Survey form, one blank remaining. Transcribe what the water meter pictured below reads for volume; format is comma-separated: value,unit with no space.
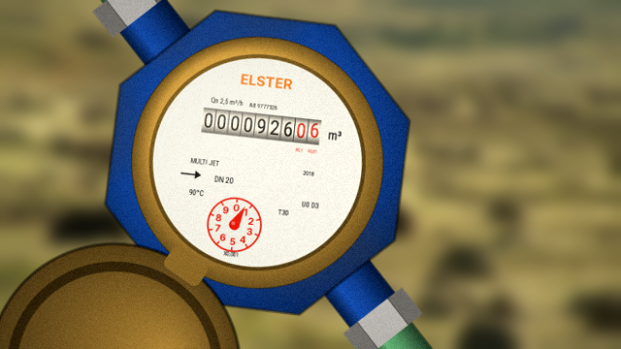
926.060,m³
